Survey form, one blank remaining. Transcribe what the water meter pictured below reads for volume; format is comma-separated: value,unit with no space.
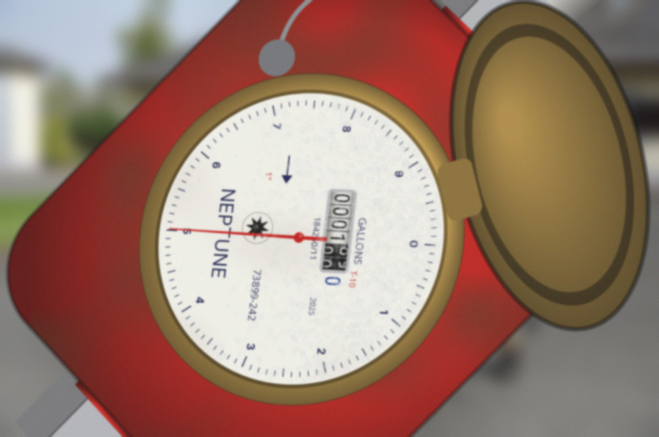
1895.0,gal
